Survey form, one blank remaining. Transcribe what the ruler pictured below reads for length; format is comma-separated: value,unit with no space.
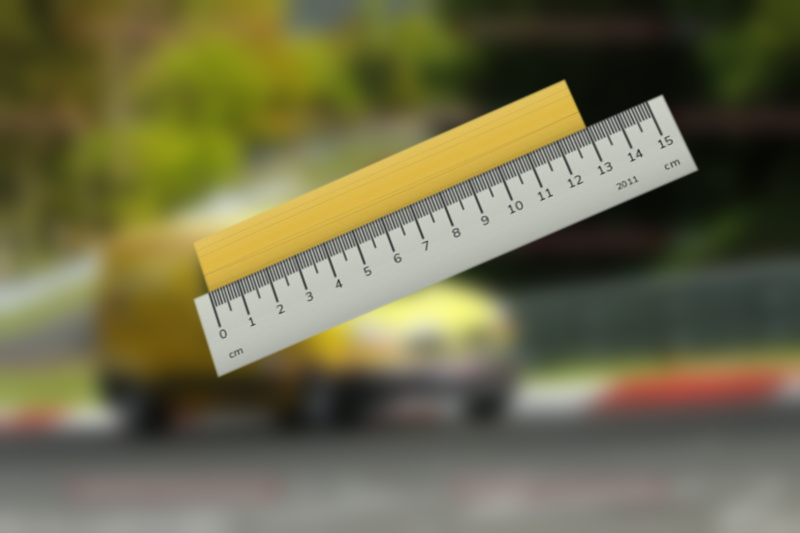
13,cm
